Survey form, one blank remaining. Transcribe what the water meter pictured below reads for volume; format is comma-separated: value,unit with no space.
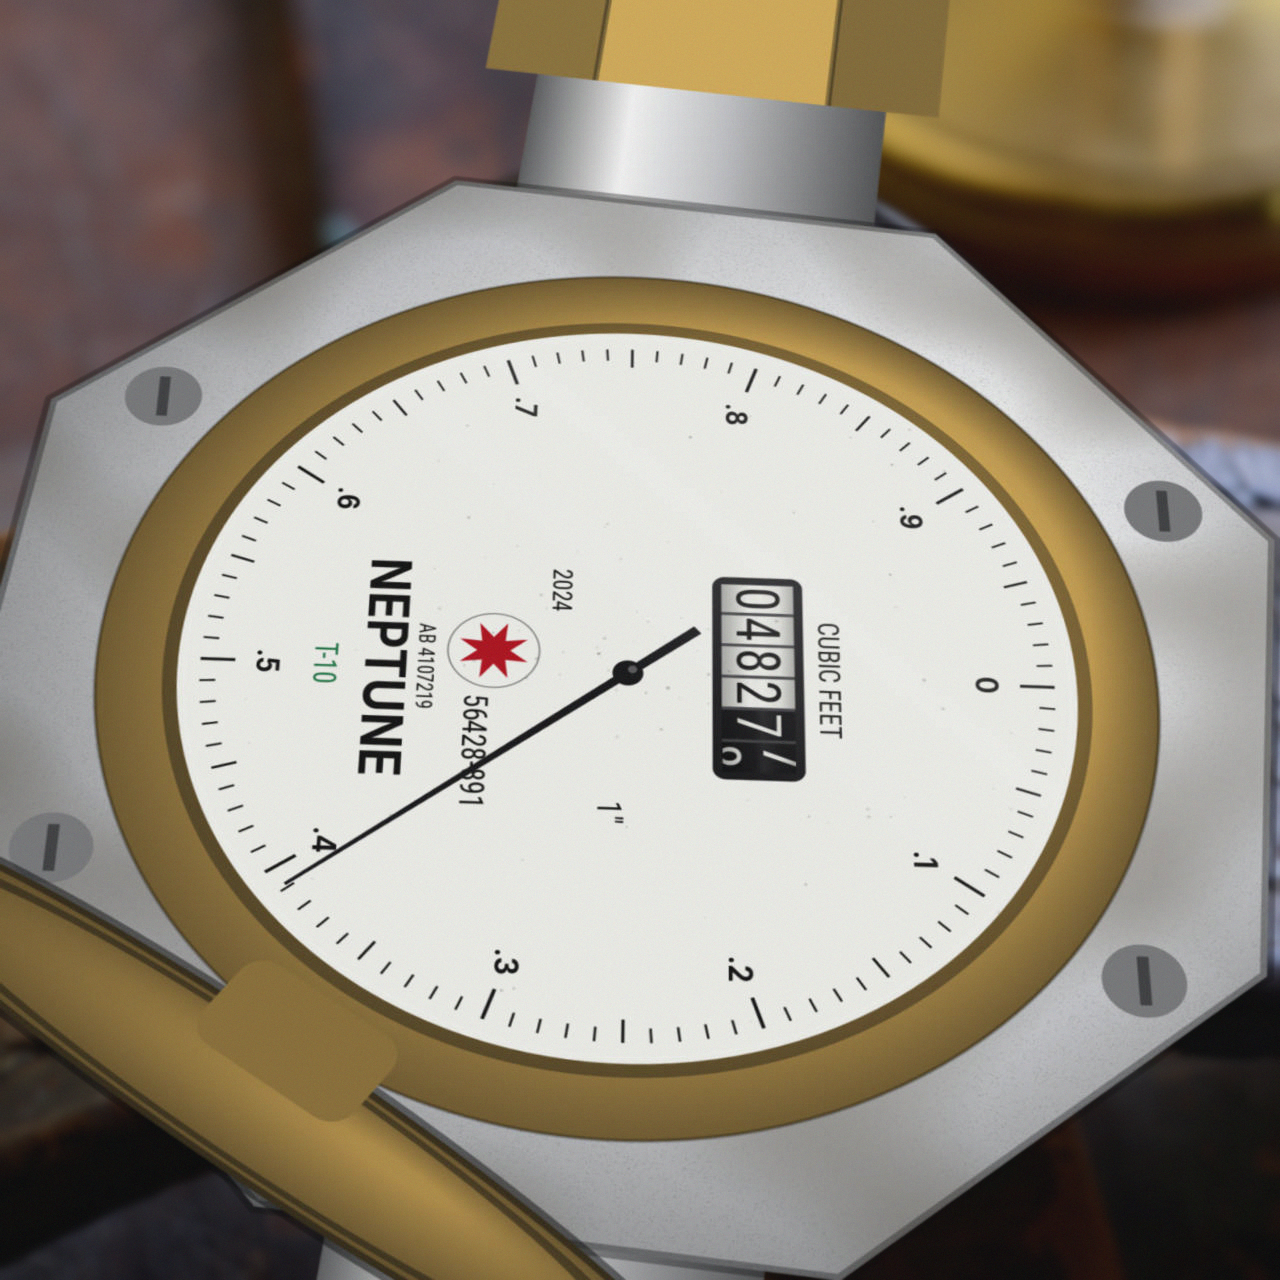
48277.39,ft³
